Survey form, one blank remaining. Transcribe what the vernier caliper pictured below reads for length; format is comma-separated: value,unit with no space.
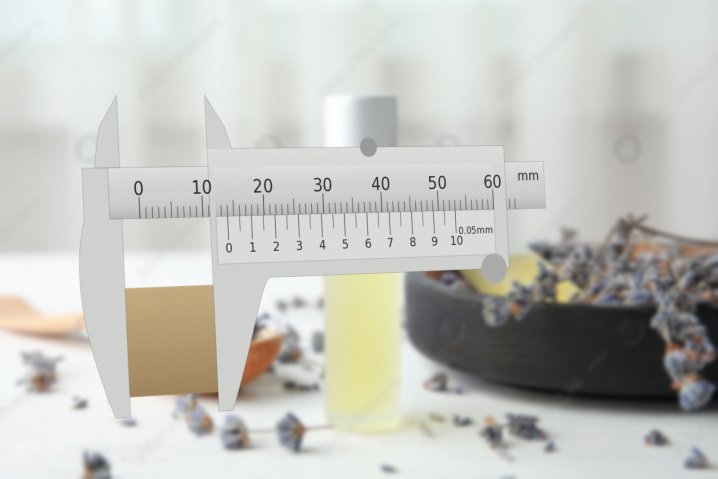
14.0,mm
